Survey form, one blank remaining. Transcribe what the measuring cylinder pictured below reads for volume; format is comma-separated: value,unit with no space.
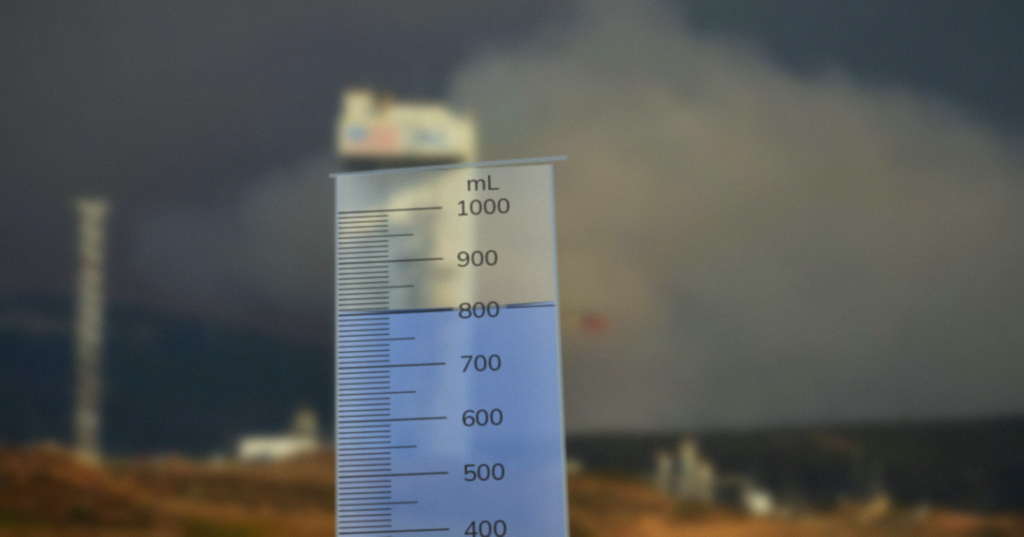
800,mL
